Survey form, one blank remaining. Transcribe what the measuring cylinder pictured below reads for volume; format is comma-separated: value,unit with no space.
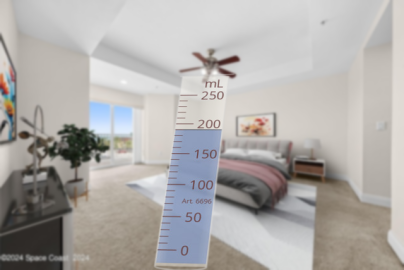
190,mL
